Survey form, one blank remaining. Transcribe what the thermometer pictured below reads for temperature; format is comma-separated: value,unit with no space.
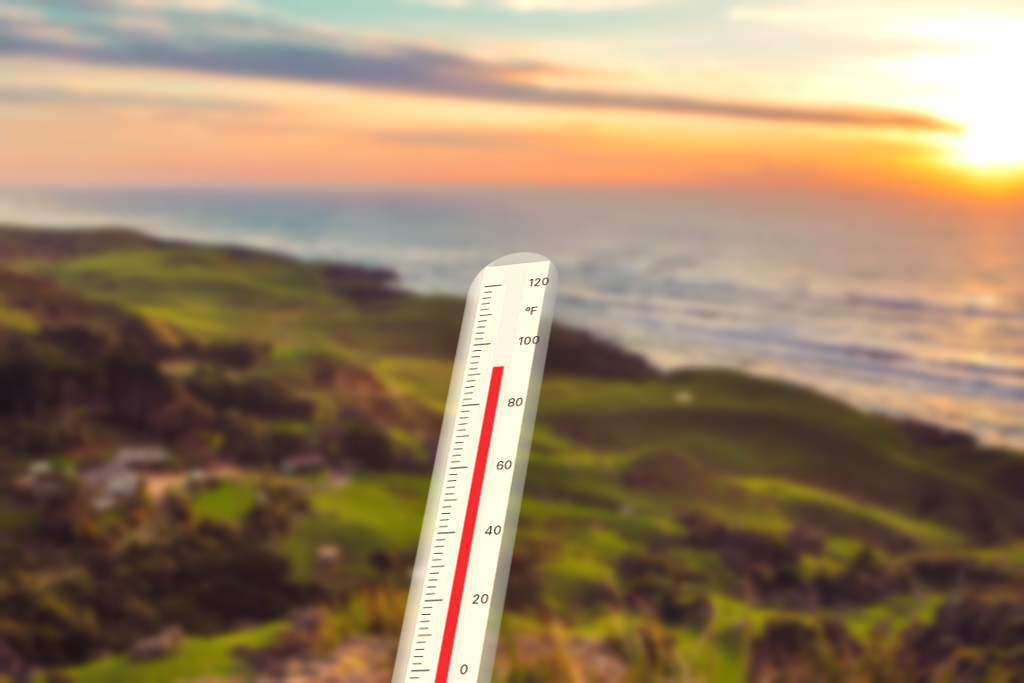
92,°F
